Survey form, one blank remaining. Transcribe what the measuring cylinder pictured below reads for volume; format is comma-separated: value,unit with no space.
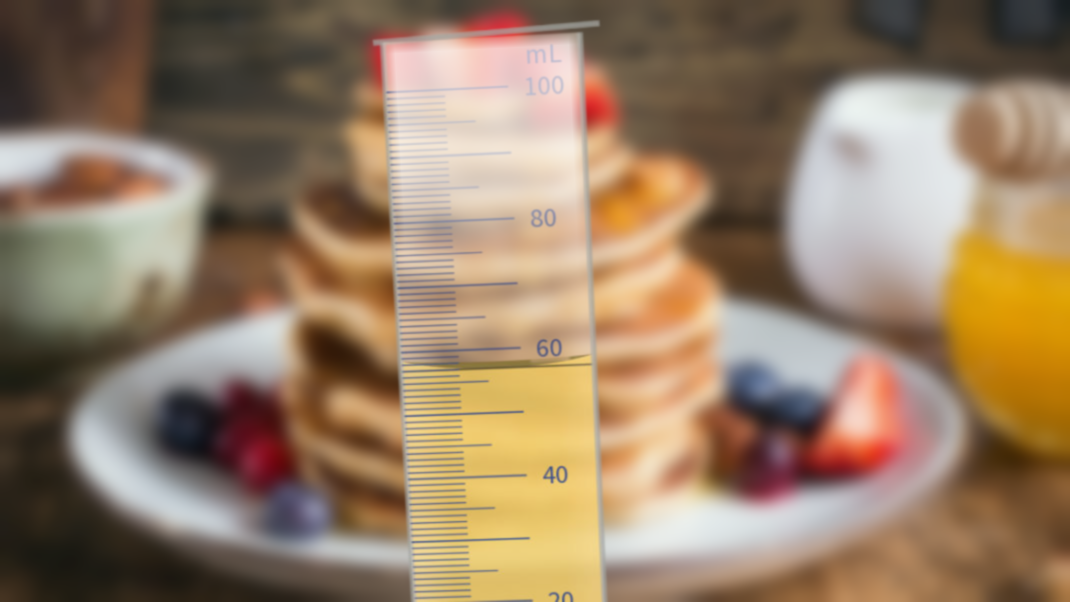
57,mL
